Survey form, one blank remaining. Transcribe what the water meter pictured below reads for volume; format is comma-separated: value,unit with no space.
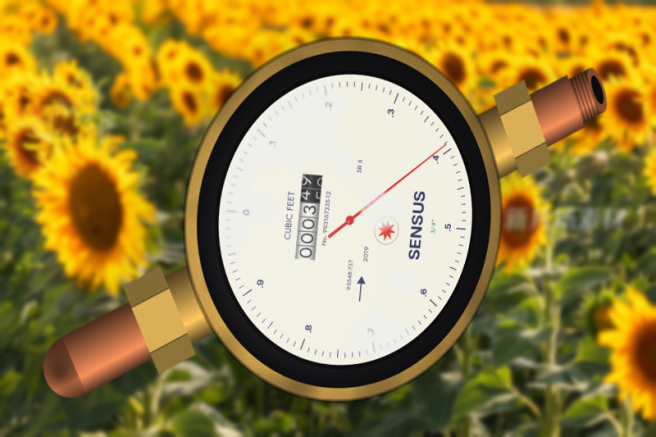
349.39,ft³
